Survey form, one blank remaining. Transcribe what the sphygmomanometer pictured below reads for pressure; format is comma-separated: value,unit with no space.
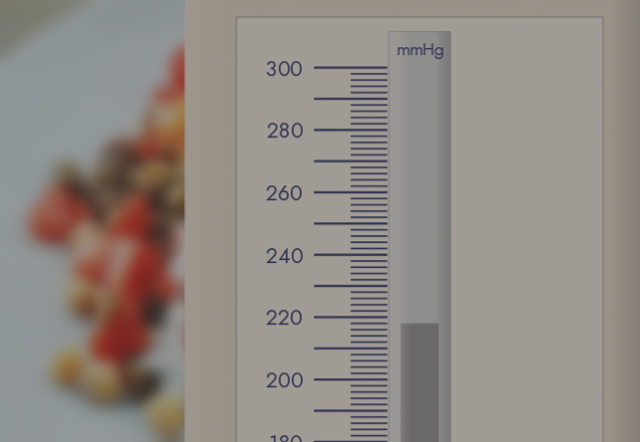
218,mmHg
